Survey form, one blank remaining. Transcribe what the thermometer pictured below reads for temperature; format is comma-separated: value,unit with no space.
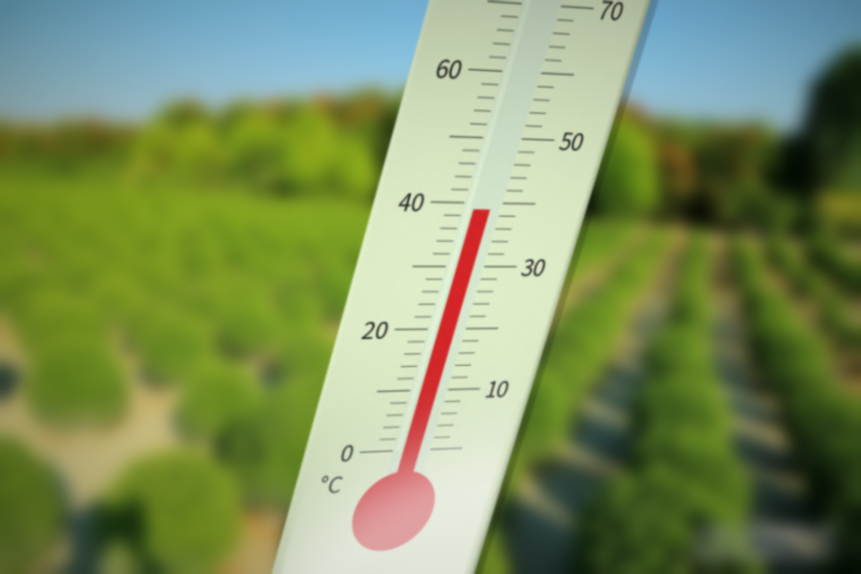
39,°C
